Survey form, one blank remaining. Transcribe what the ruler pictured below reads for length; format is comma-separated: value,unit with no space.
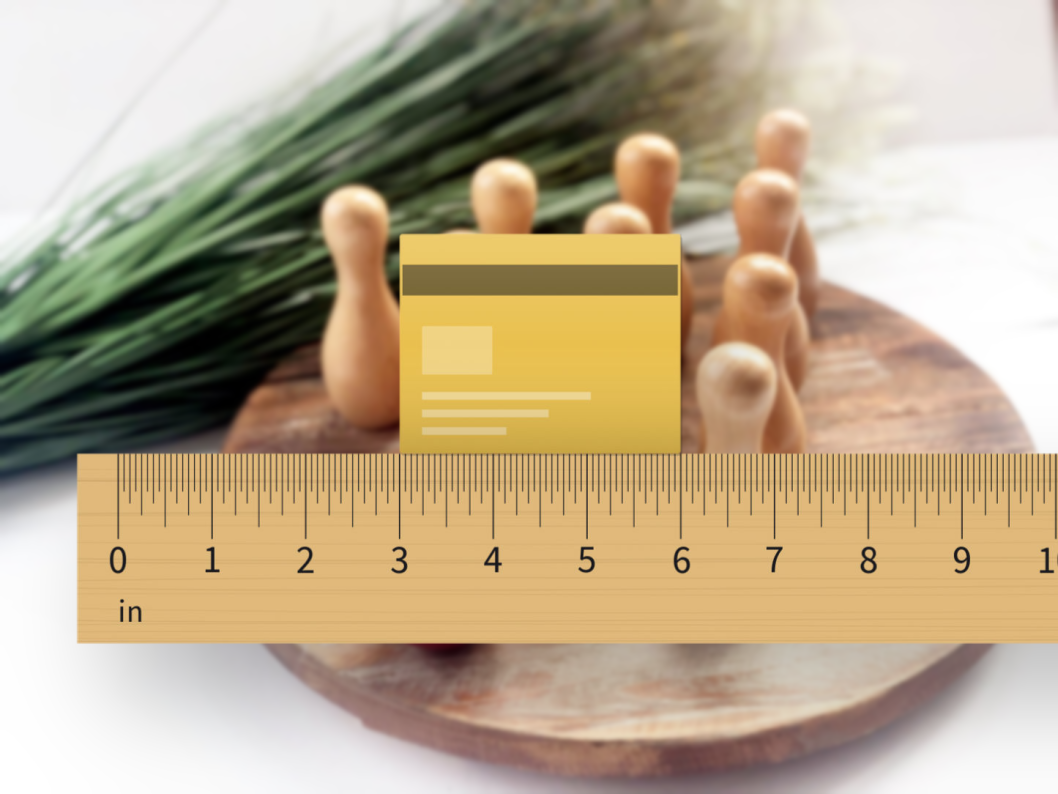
3,in
